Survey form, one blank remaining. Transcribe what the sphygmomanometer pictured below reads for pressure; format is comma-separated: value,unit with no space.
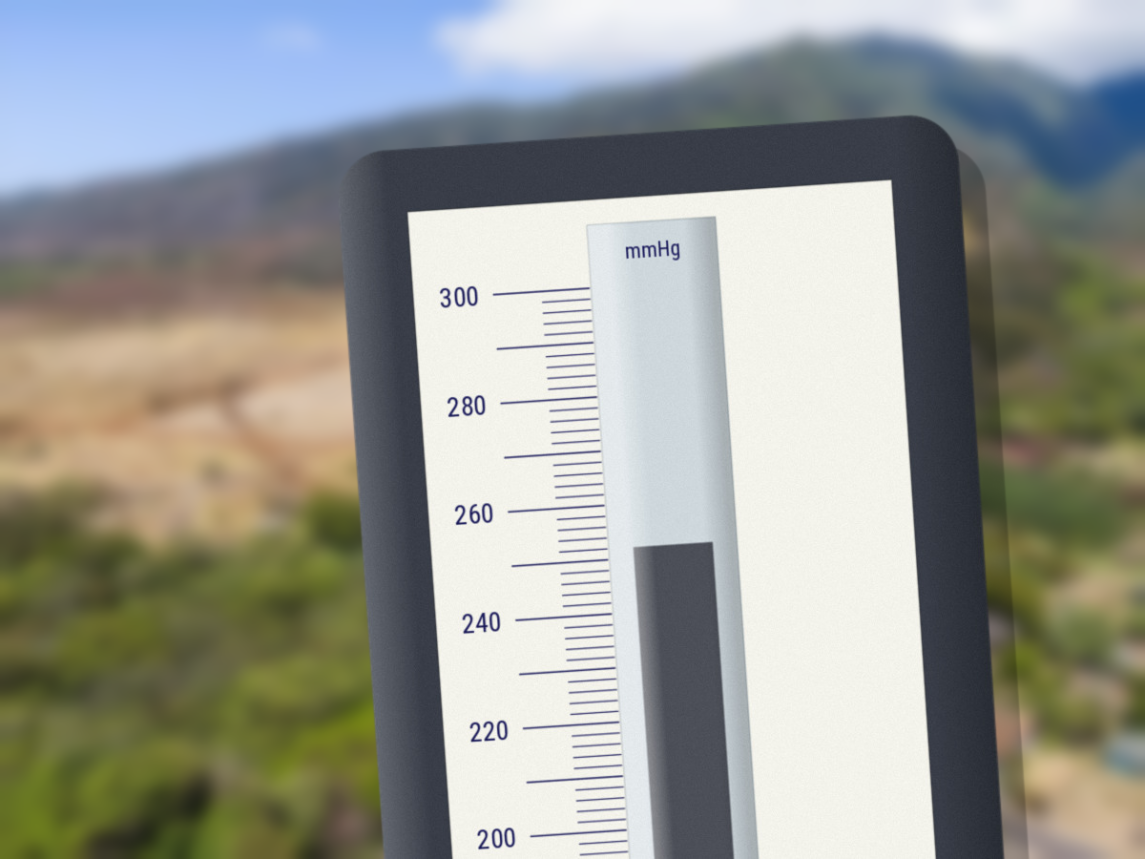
252,mmHg
